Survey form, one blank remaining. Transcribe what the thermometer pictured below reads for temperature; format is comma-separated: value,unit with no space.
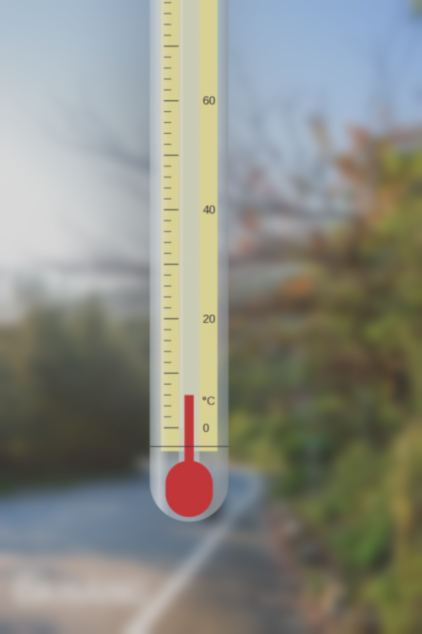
6,°C
